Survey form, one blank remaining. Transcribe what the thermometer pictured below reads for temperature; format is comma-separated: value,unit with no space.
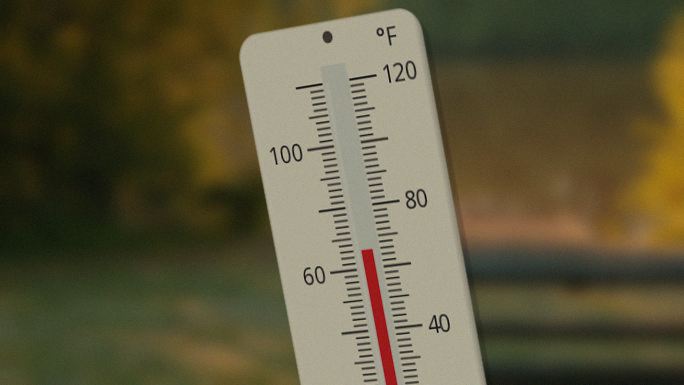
66,°F
